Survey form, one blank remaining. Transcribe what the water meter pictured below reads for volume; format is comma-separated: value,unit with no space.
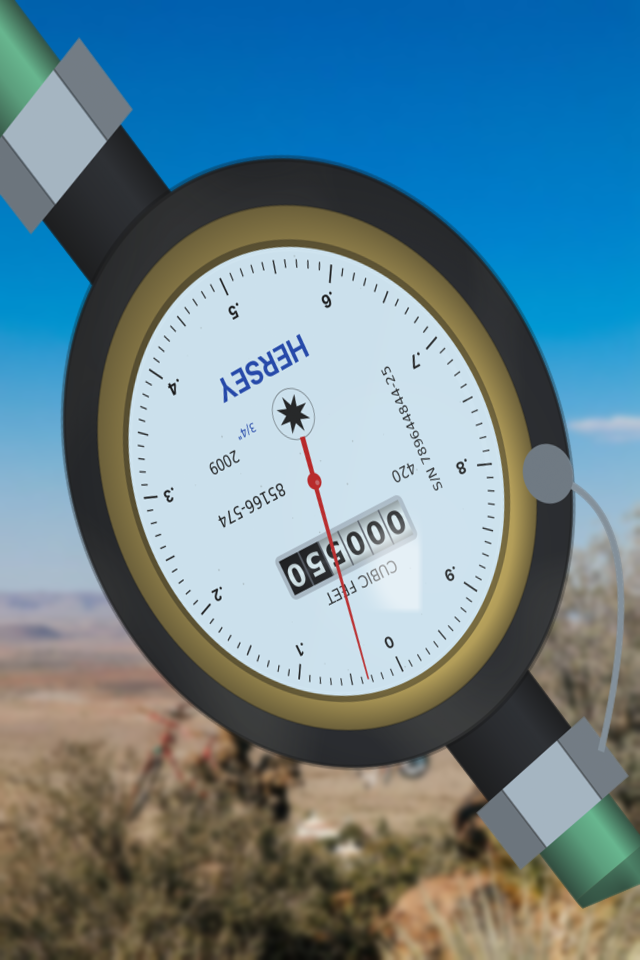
550.03,ft³
